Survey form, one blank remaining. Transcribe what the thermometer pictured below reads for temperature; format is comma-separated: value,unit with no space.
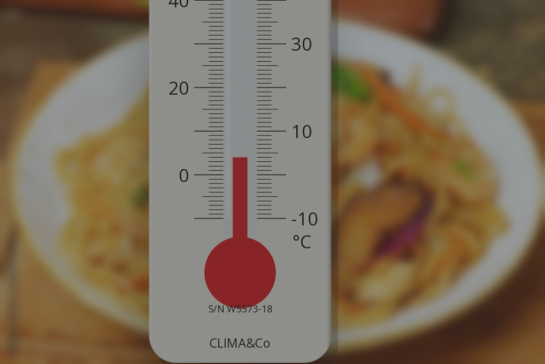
4,°C
